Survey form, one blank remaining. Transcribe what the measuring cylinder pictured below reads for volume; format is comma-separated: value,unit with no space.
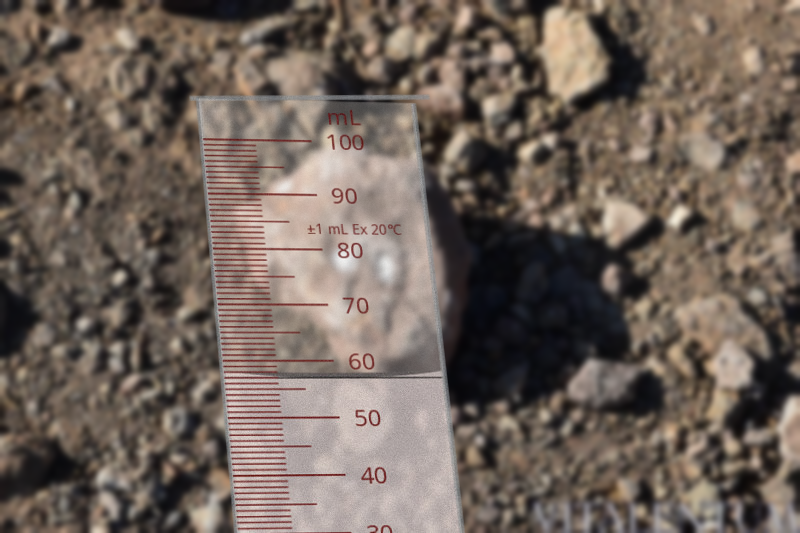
57,mL
